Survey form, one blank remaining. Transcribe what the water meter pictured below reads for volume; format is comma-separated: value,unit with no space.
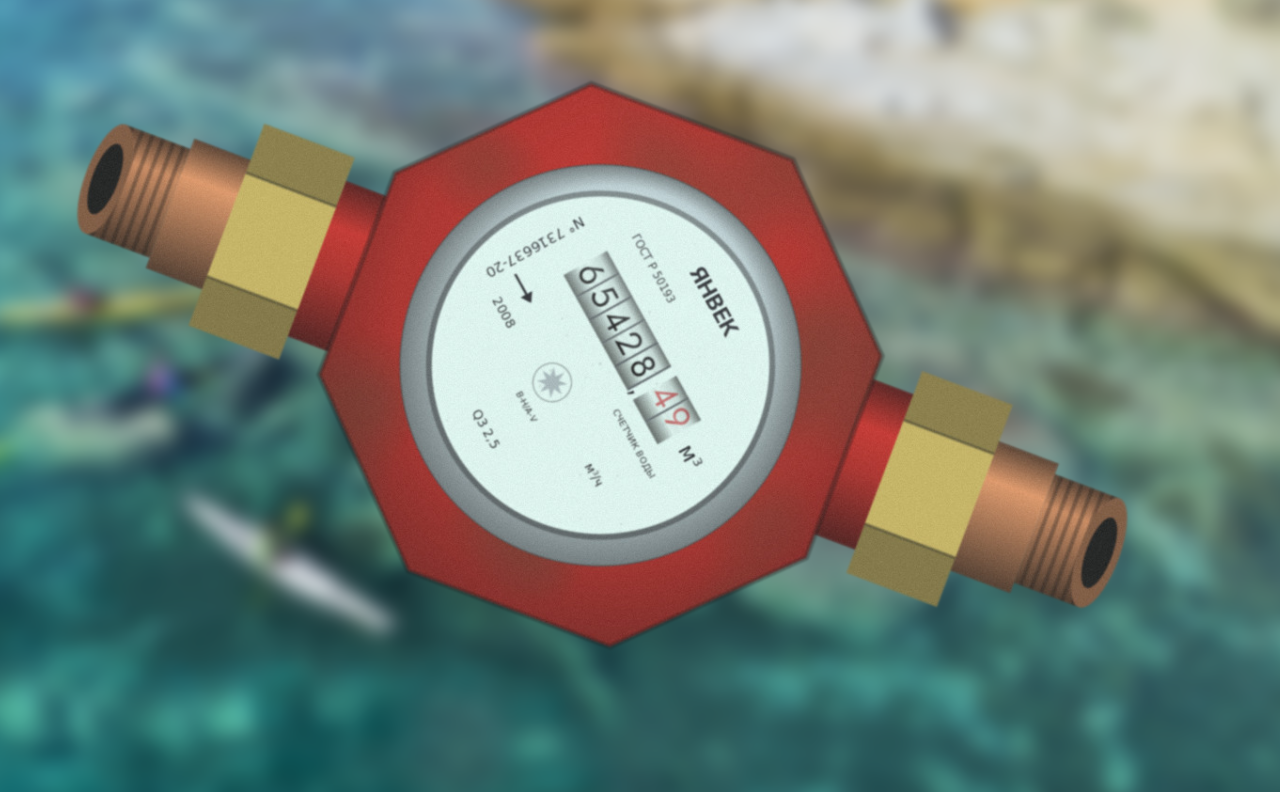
65428.49,m³
